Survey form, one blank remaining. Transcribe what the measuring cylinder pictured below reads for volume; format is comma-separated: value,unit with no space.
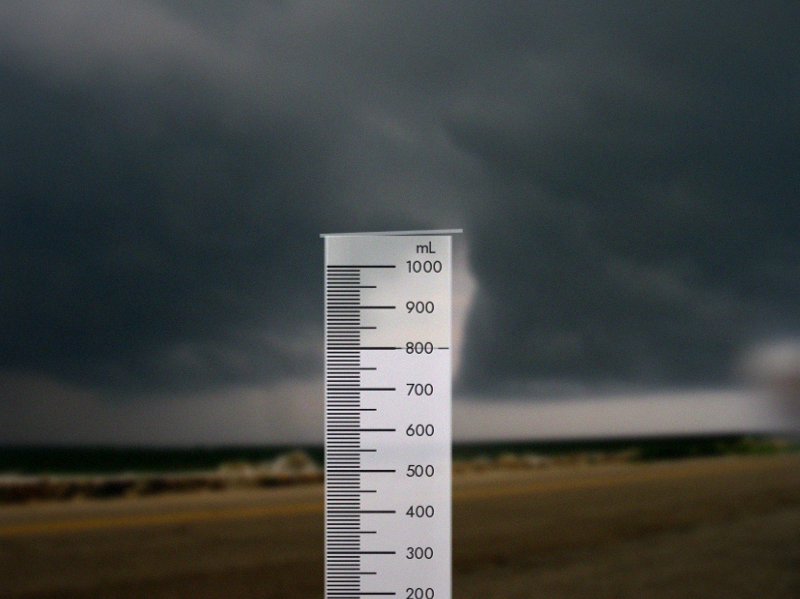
800,mL
